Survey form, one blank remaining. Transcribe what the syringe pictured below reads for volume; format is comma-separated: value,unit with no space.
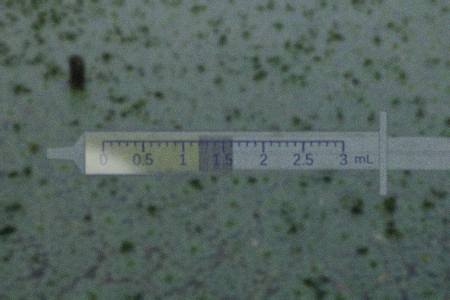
1.2,mL
